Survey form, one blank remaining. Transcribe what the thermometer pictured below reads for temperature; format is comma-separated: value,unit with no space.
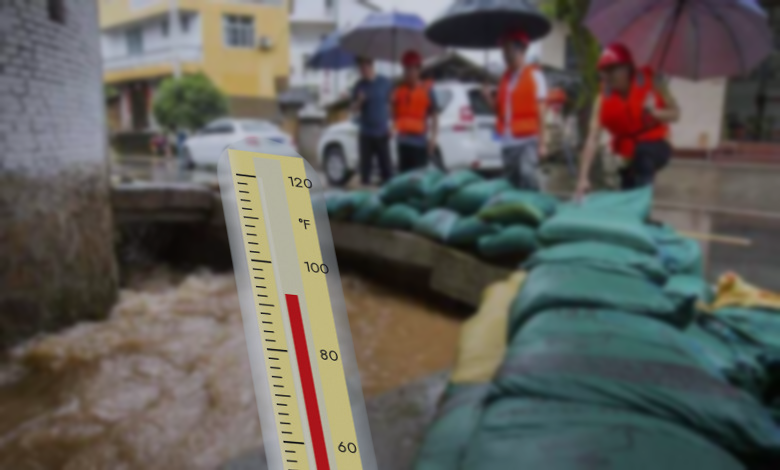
93,°F
